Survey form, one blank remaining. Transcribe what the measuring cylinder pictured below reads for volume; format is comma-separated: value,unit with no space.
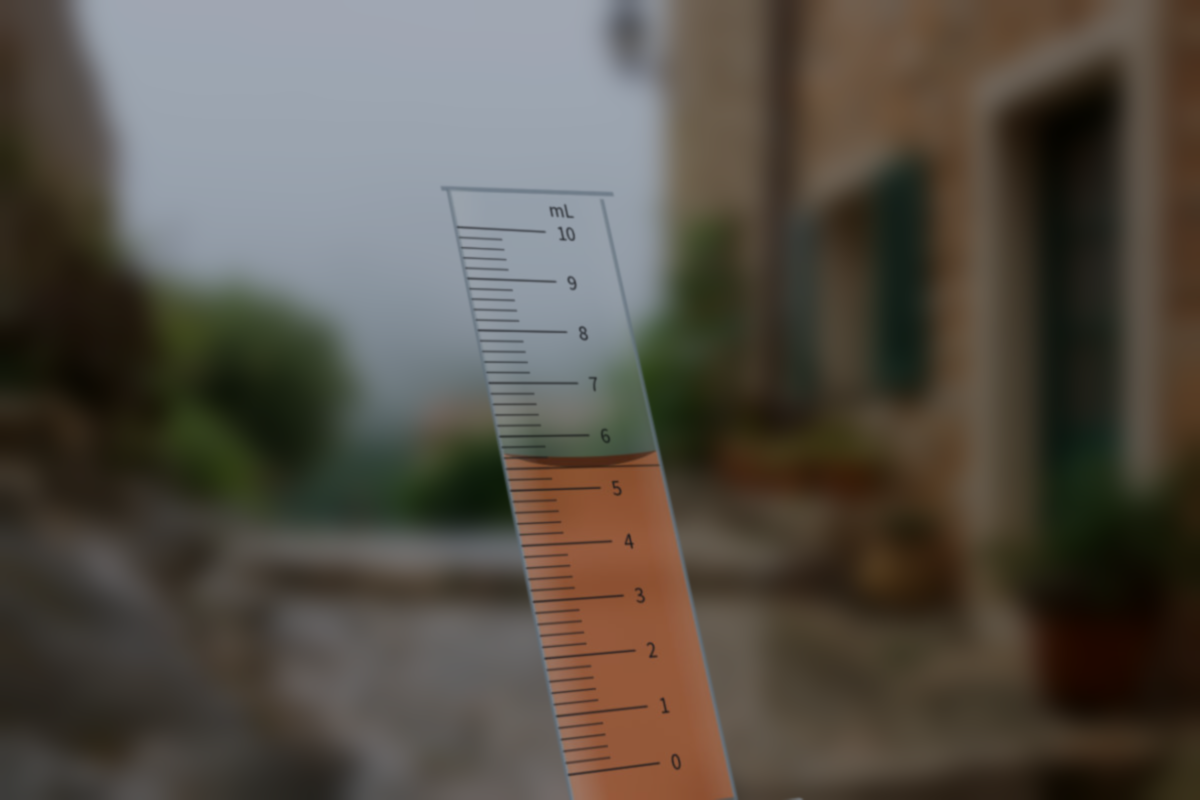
5.4,mL
